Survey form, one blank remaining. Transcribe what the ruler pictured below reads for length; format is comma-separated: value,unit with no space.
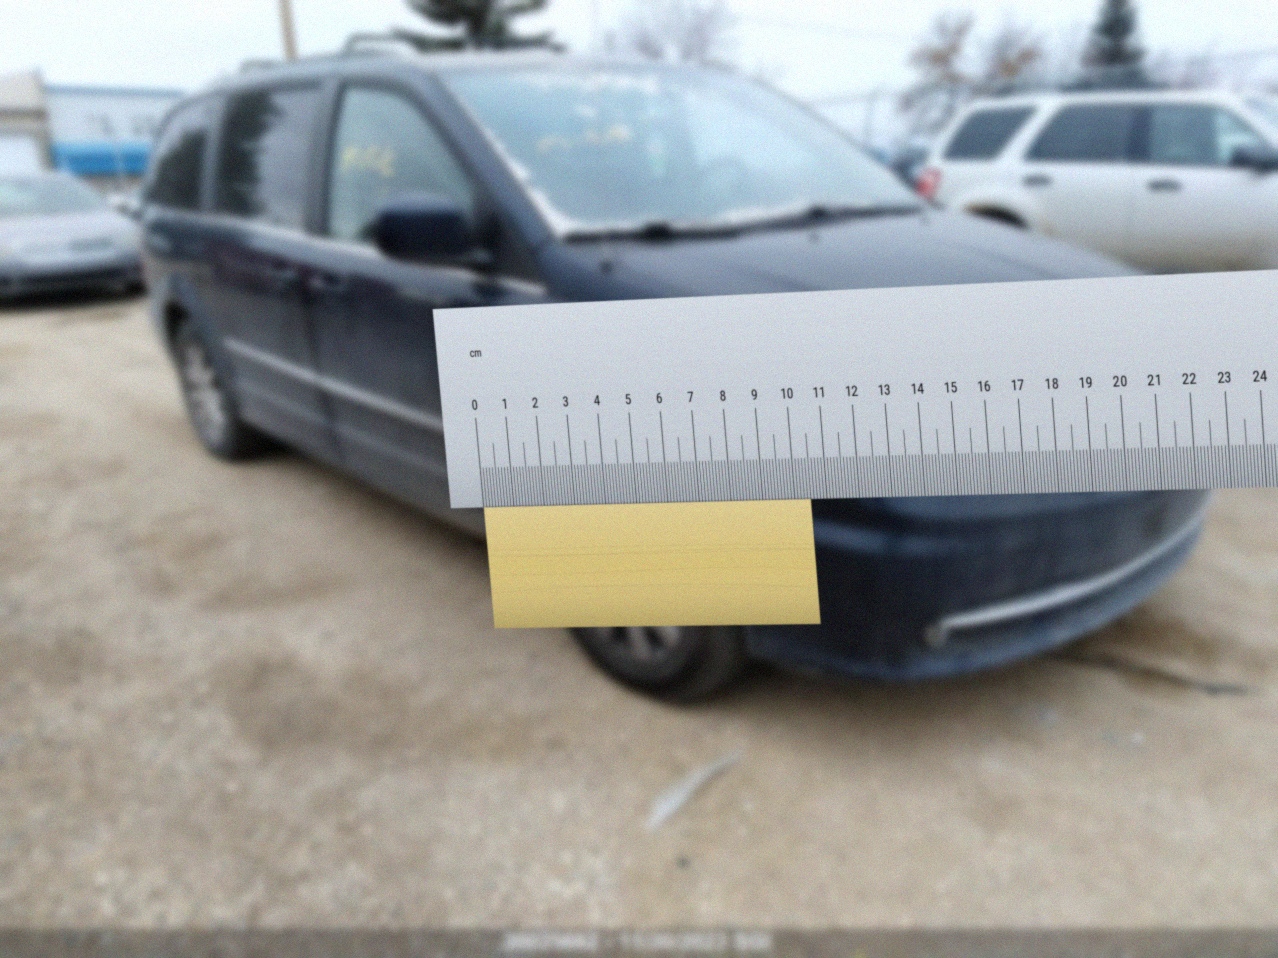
10.5,cm
